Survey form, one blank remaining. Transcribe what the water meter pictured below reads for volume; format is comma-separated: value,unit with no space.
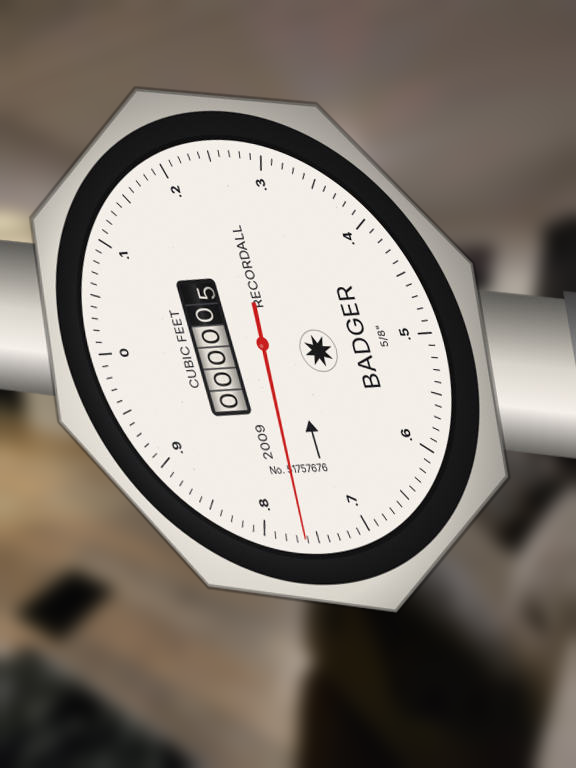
4.76,ft³
